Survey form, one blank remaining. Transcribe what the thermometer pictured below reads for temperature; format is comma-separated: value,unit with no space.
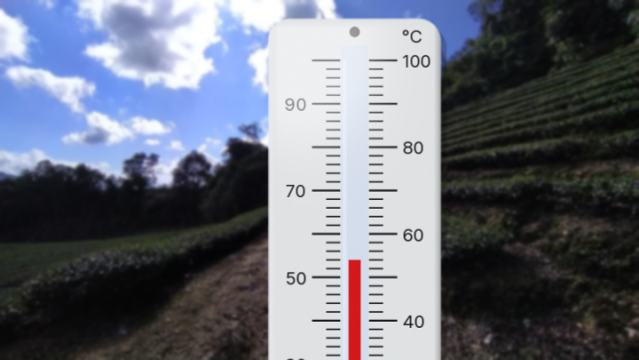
54,°C
